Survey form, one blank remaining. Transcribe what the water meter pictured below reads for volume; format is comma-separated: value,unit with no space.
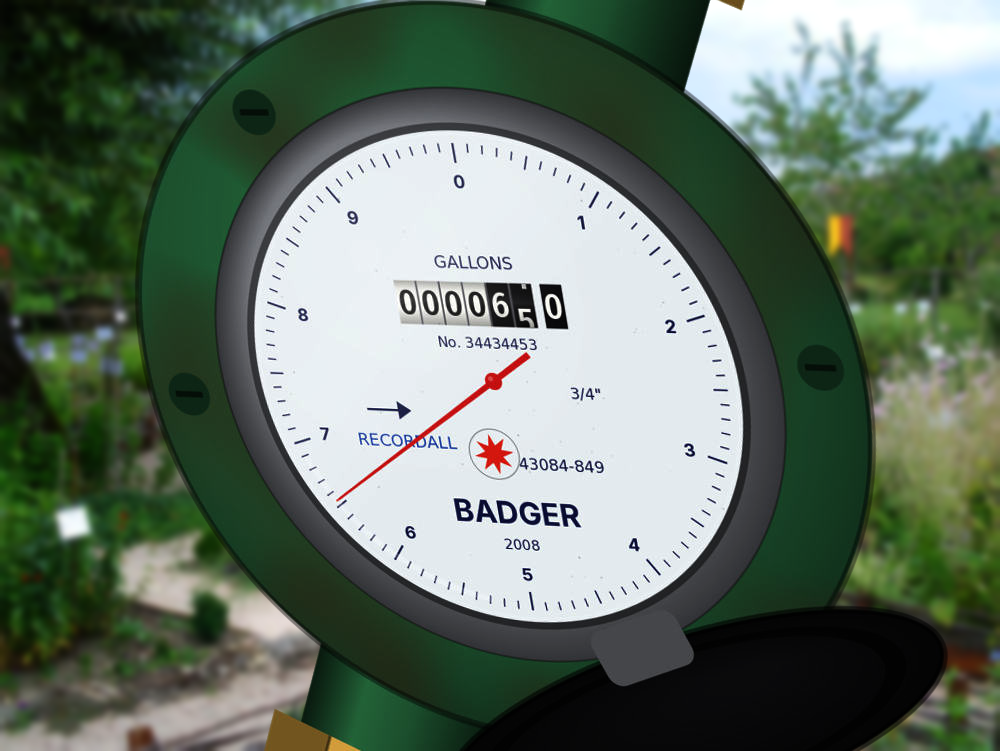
646.5,gal
